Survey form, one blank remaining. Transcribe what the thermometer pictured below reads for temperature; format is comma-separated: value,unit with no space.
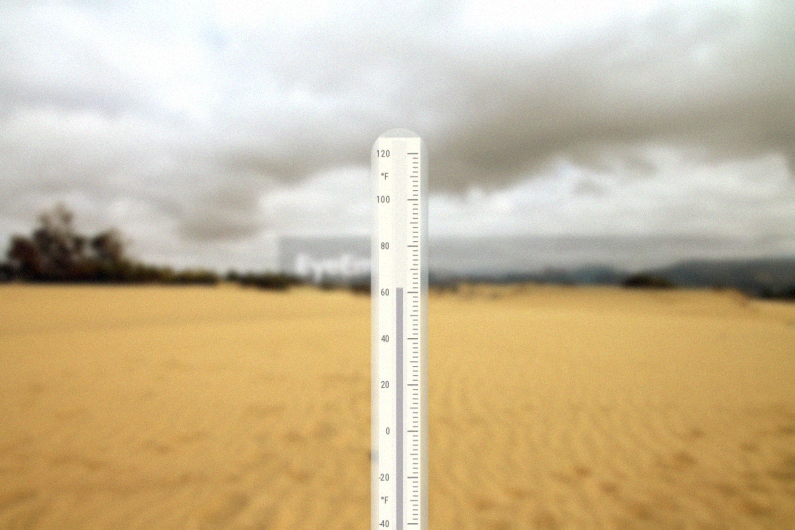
62,°F
